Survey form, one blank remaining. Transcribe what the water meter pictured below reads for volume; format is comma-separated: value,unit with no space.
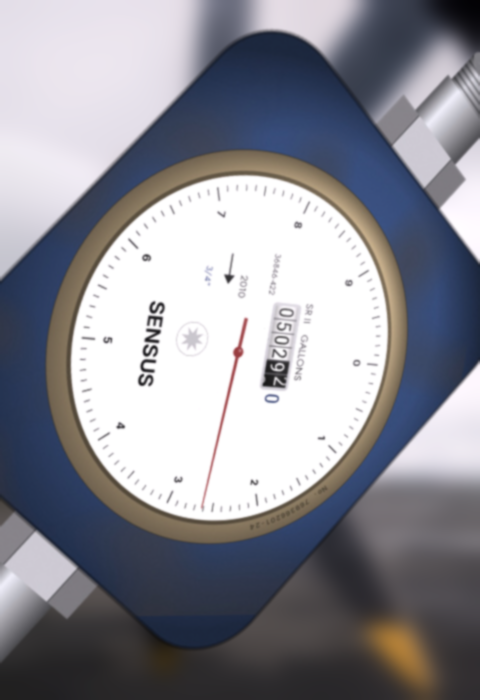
502922.6,gal
